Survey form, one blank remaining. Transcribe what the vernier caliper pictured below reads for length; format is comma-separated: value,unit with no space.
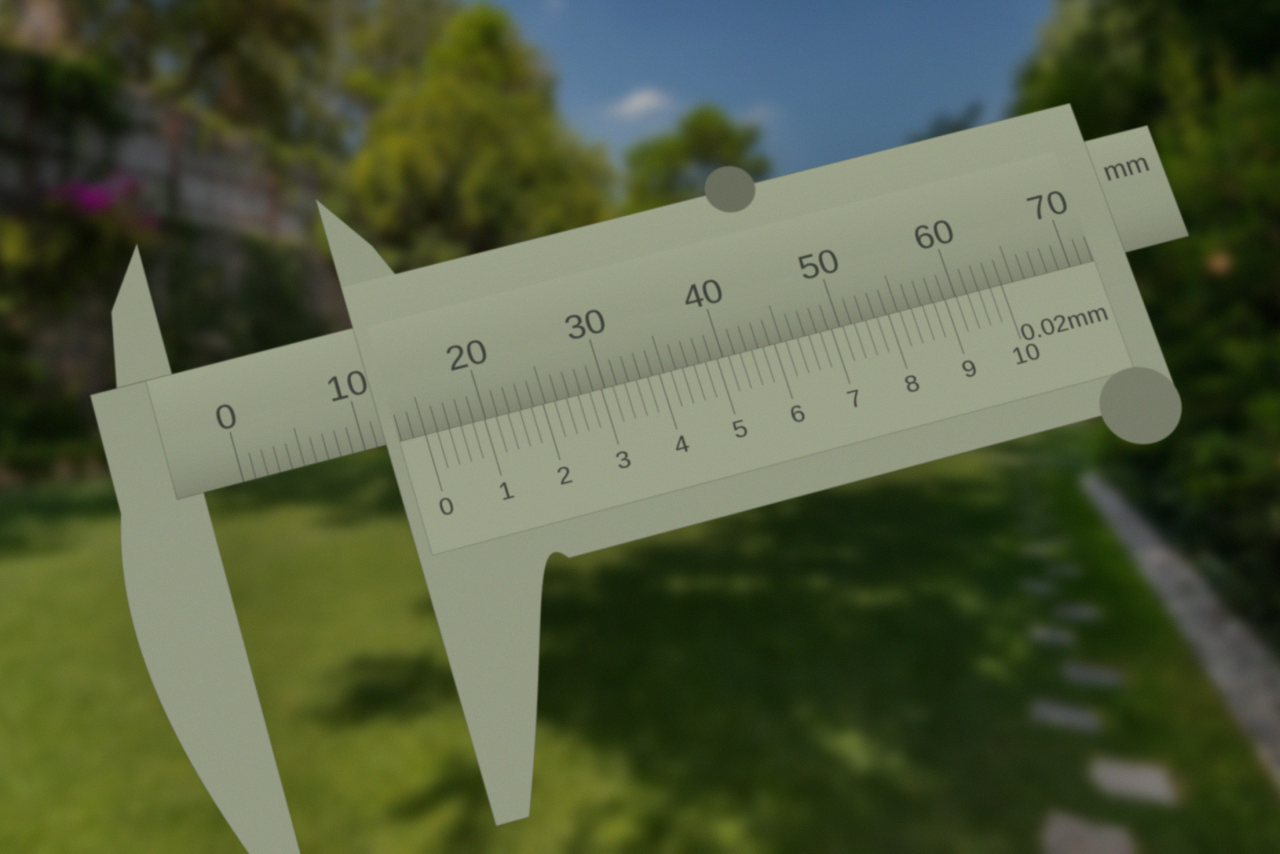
15.0,mm
